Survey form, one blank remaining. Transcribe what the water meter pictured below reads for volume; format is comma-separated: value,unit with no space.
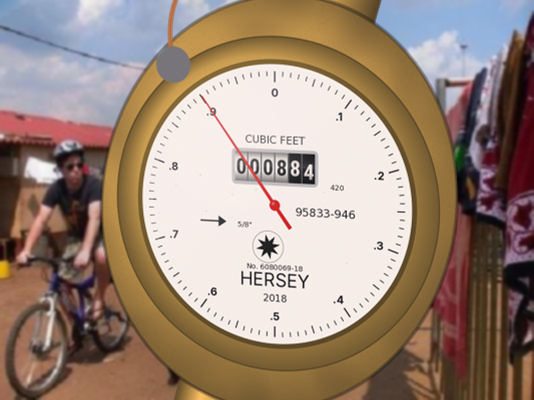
883.90,ft³
